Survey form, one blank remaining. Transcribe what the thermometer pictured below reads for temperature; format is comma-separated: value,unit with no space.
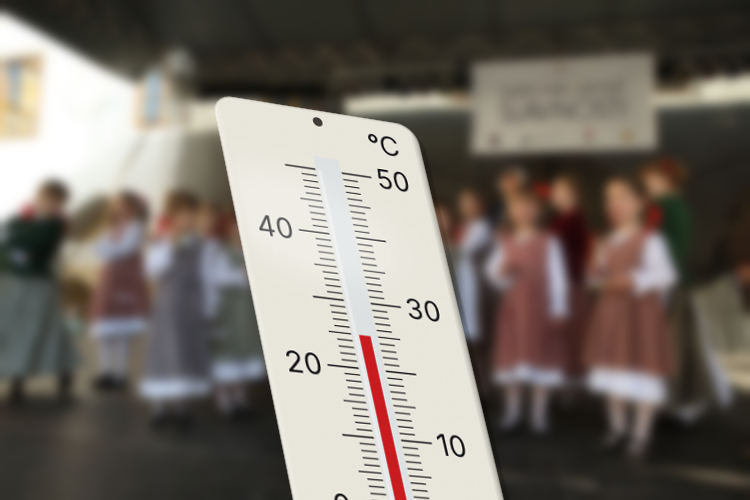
25,°C
